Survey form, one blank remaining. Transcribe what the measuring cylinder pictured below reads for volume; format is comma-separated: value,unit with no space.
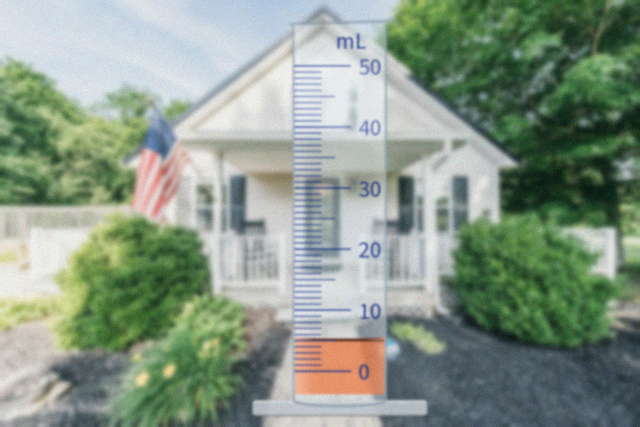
5,mL
